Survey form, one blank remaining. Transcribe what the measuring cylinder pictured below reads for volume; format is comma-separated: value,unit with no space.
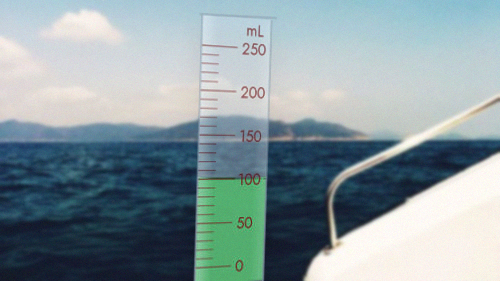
100,mL
